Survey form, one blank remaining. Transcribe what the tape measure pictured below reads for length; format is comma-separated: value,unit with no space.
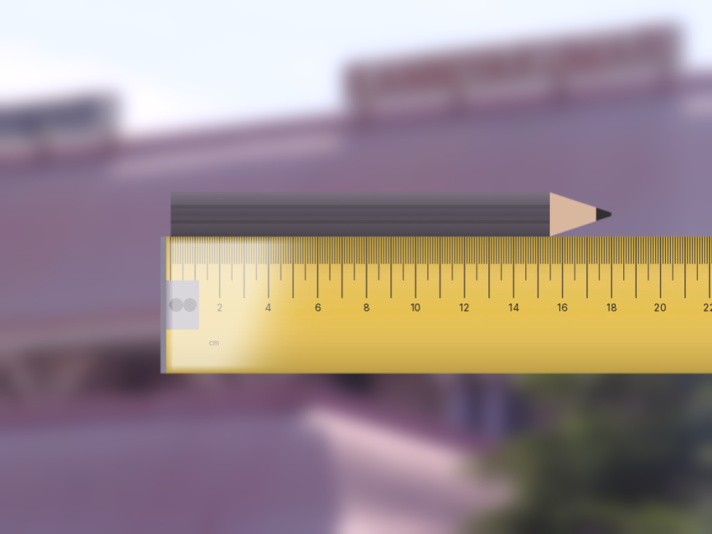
18,cm
